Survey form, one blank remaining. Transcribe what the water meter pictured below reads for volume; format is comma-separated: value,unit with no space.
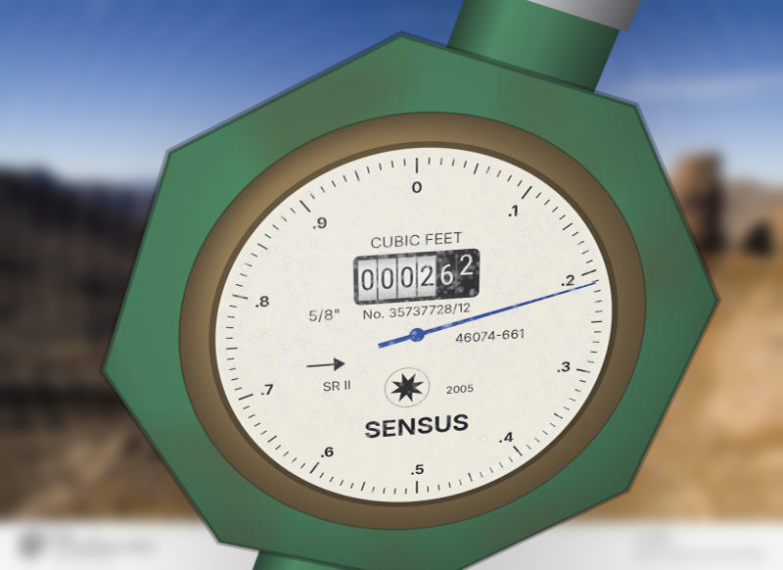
262.21,ft³
